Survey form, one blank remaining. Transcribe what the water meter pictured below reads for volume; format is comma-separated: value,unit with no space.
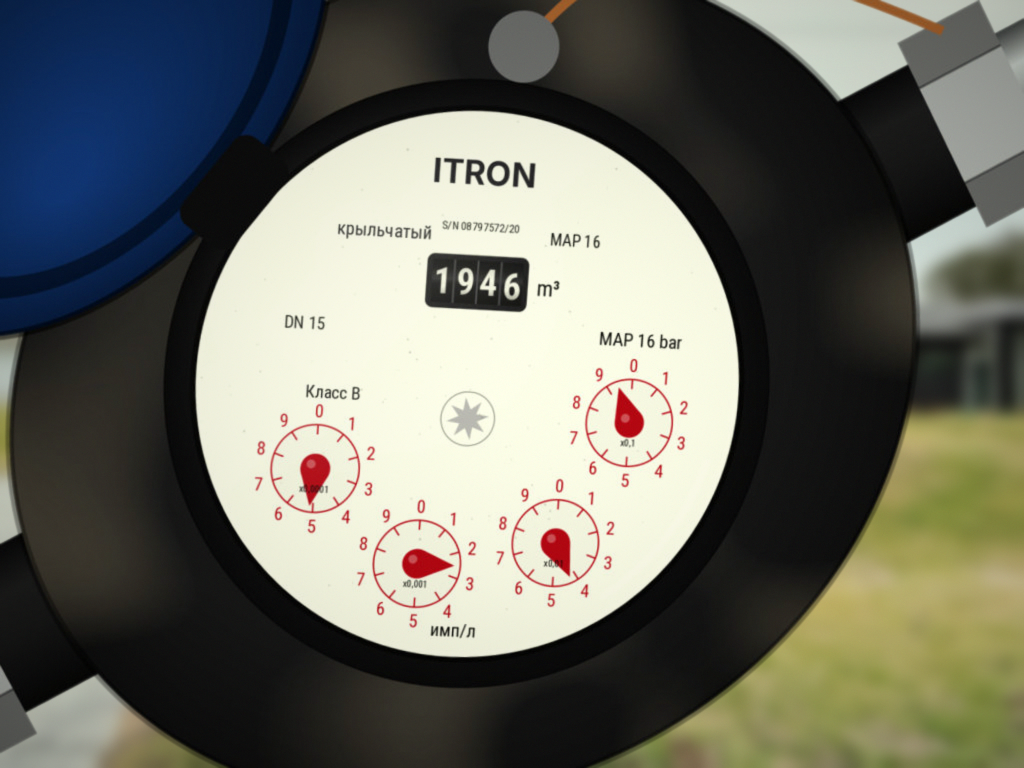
1945.9425,m³
